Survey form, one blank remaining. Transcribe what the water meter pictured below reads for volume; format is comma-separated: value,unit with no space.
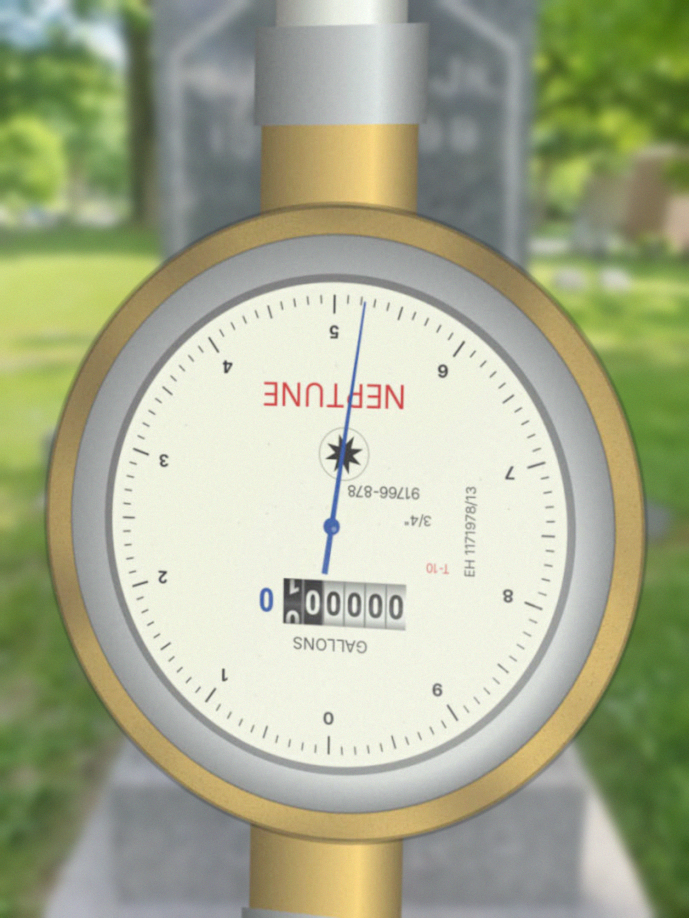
5.2,gal
